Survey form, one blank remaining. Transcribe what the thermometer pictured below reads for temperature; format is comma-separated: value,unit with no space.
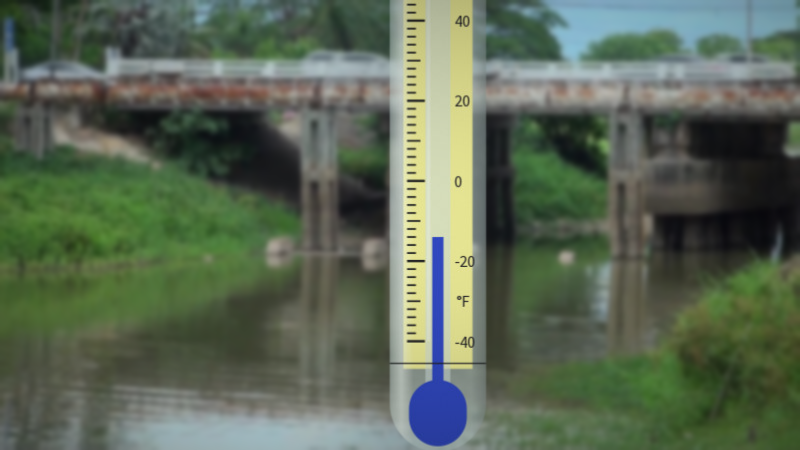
-14,°F
